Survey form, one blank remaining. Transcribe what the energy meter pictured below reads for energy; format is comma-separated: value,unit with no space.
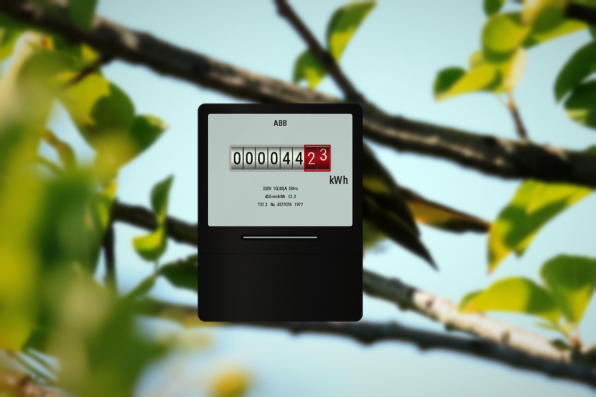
44.23,kWh
